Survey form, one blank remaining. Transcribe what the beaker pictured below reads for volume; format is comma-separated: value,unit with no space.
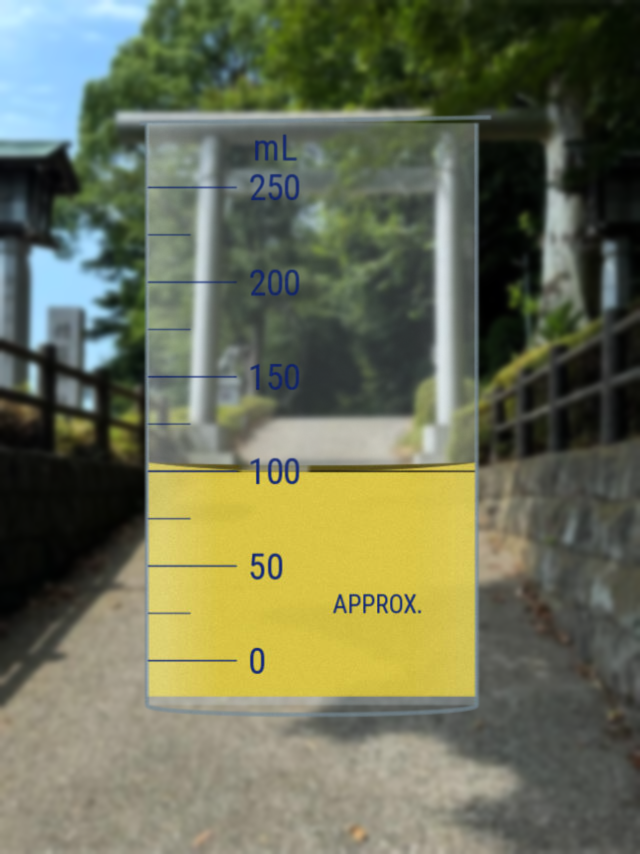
100,mL
